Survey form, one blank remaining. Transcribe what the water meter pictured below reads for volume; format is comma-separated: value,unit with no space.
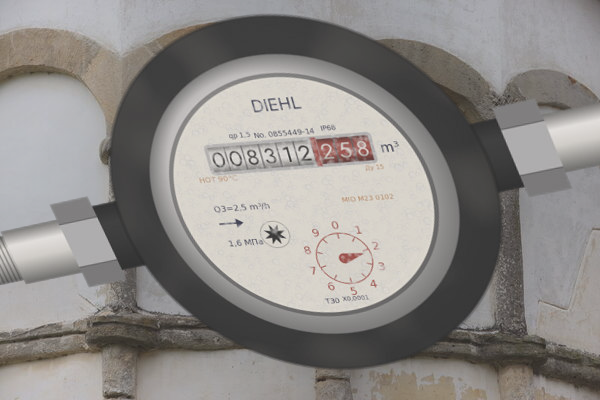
8312.2582,m³
